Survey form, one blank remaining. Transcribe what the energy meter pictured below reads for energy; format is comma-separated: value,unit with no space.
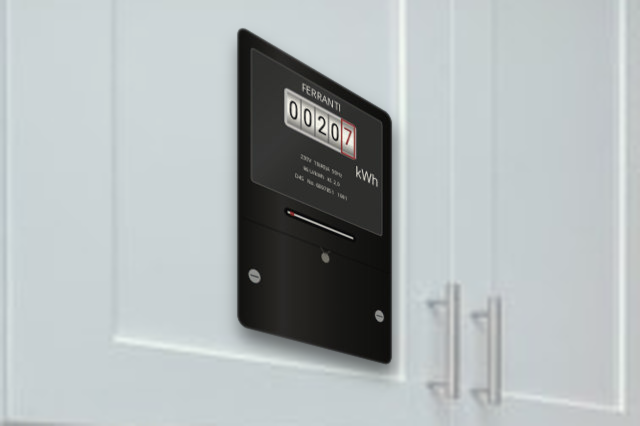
20.7,kWh
